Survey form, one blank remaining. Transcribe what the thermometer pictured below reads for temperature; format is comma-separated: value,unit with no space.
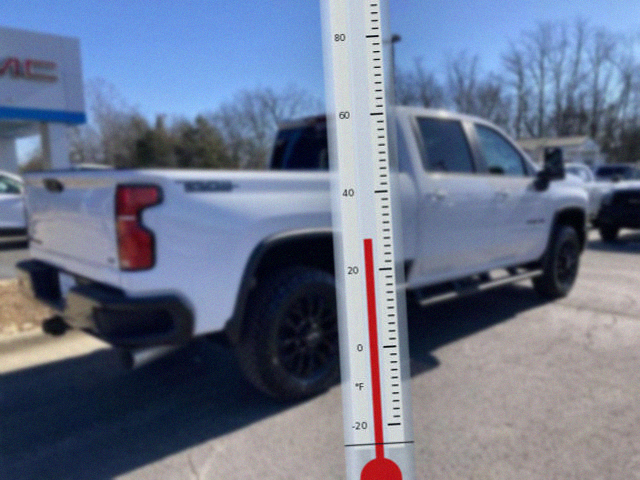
28,°F
